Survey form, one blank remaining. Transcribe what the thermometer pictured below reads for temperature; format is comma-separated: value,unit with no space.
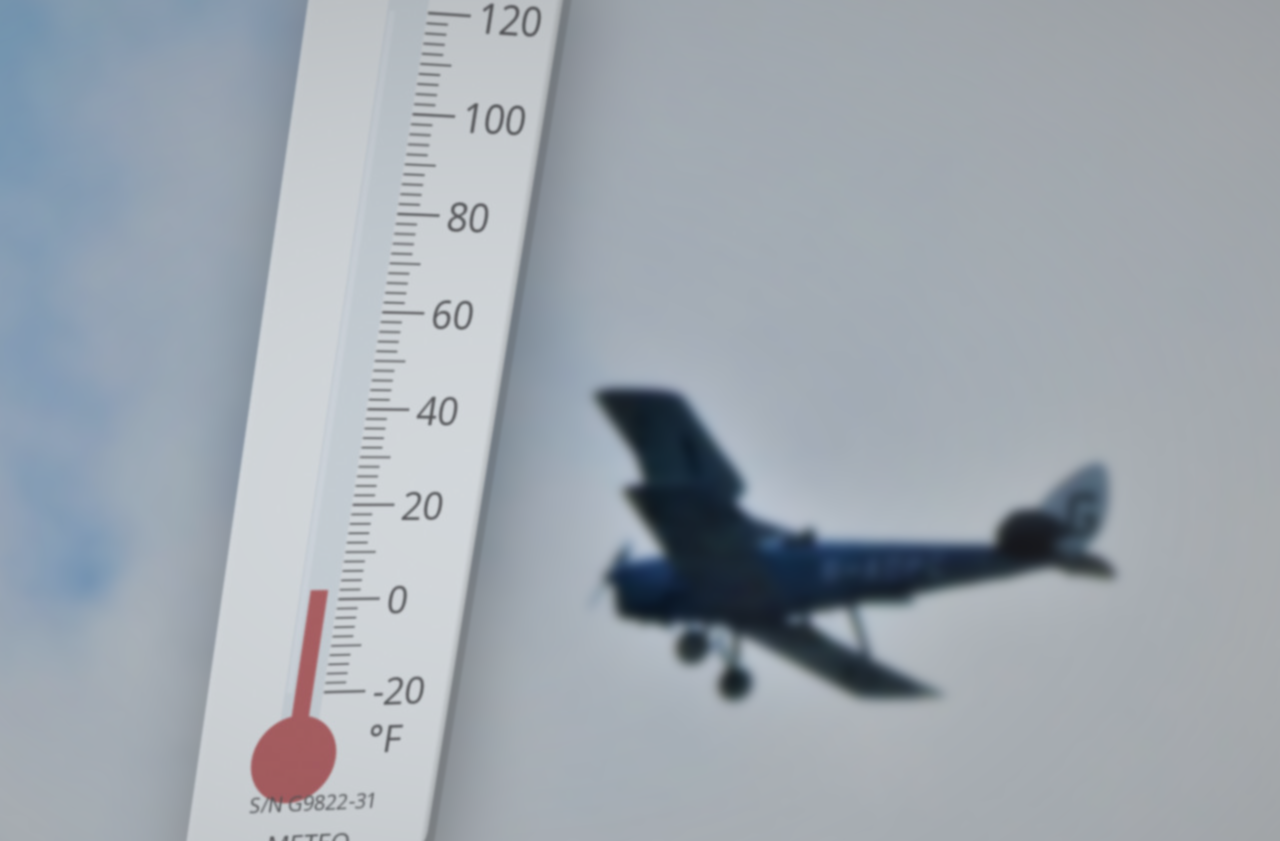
2,°F
